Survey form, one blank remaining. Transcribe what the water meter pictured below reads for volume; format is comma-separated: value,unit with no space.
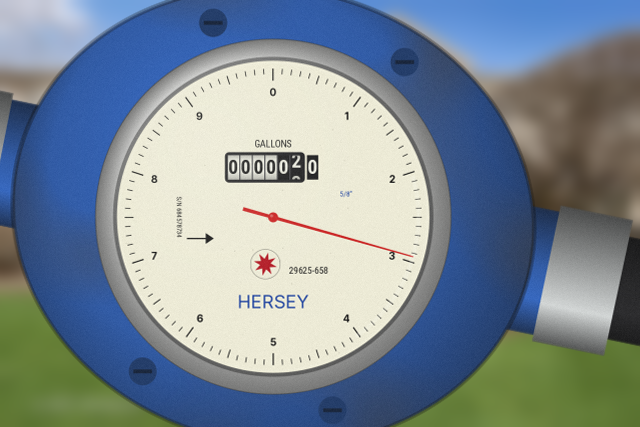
22.9,gal
